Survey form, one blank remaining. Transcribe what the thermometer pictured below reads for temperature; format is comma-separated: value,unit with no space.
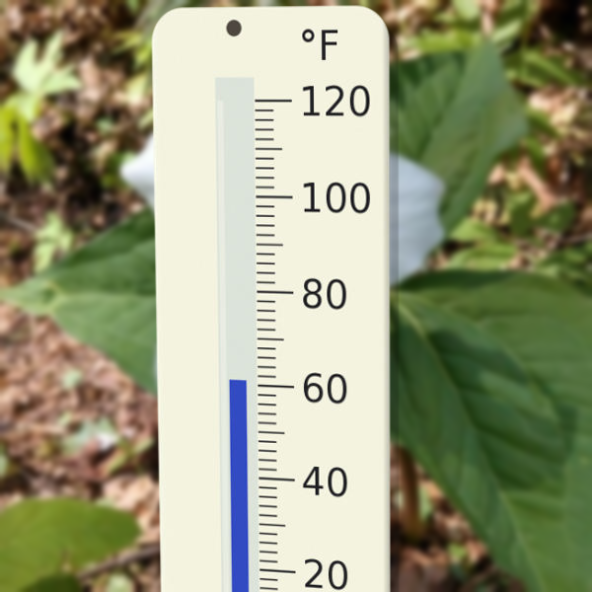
61,°F
